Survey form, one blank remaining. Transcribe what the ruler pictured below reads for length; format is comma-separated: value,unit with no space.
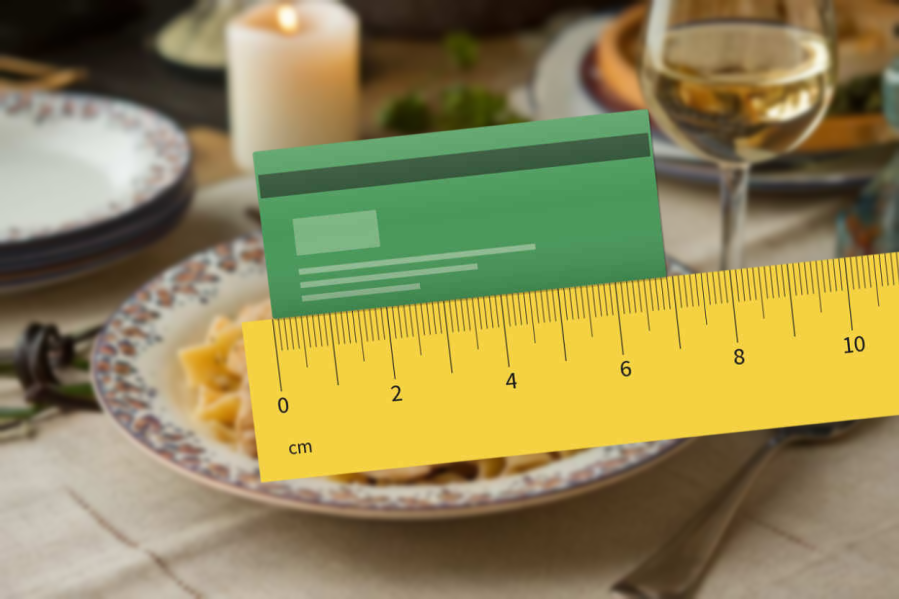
6.9,cm
